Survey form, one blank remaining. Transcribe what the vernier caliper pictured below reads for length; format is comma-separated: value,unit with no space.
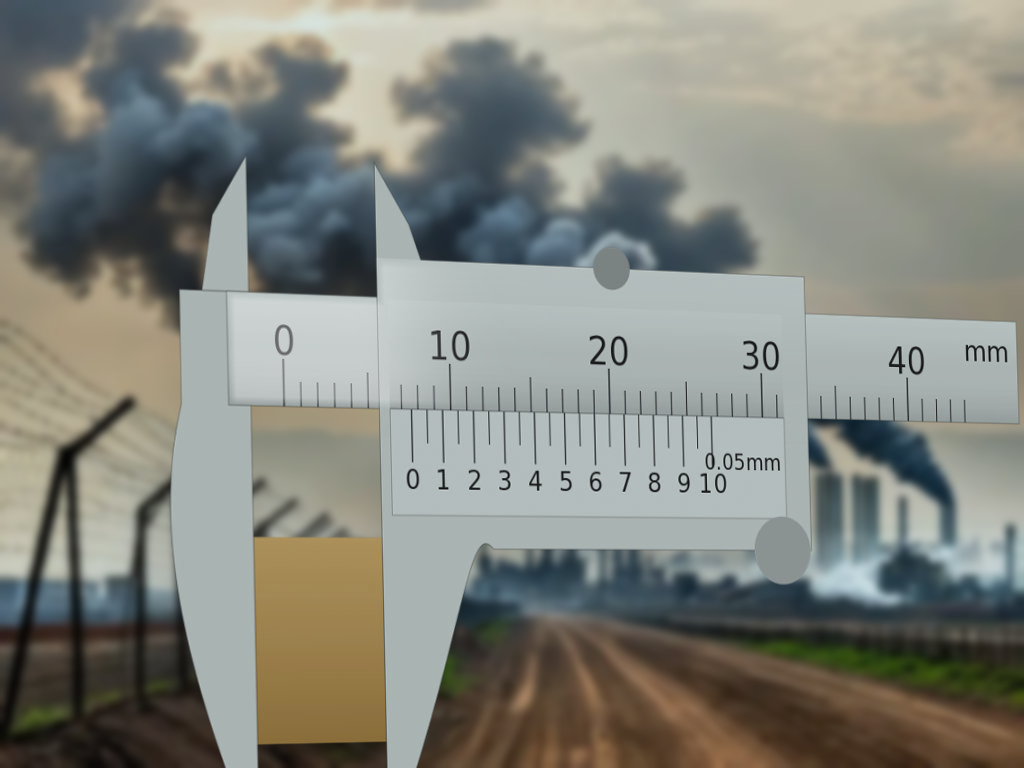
7.6,mm
